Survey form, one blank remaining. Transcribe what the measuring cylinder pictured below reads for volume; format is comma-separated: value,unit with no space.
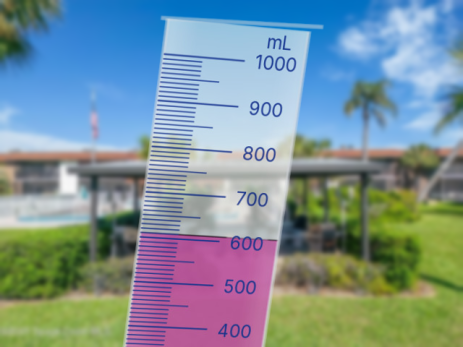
610,mL
